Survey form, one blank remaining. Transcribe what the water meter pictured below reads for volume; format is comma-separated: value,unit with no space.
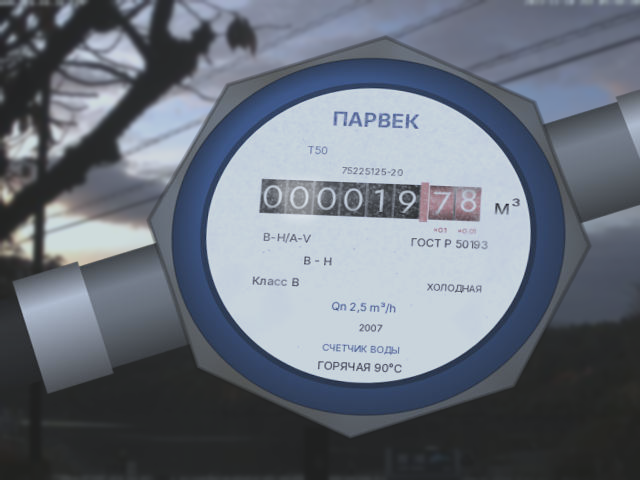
19.78,m³
